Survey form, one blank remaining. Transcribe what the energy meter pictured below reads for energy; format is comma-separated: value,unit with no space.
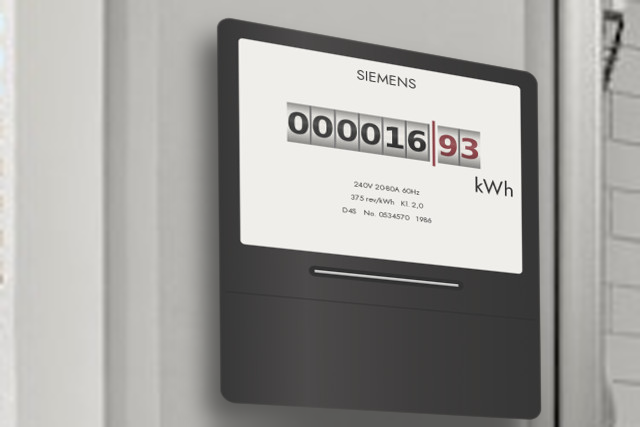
16.93,kWh
